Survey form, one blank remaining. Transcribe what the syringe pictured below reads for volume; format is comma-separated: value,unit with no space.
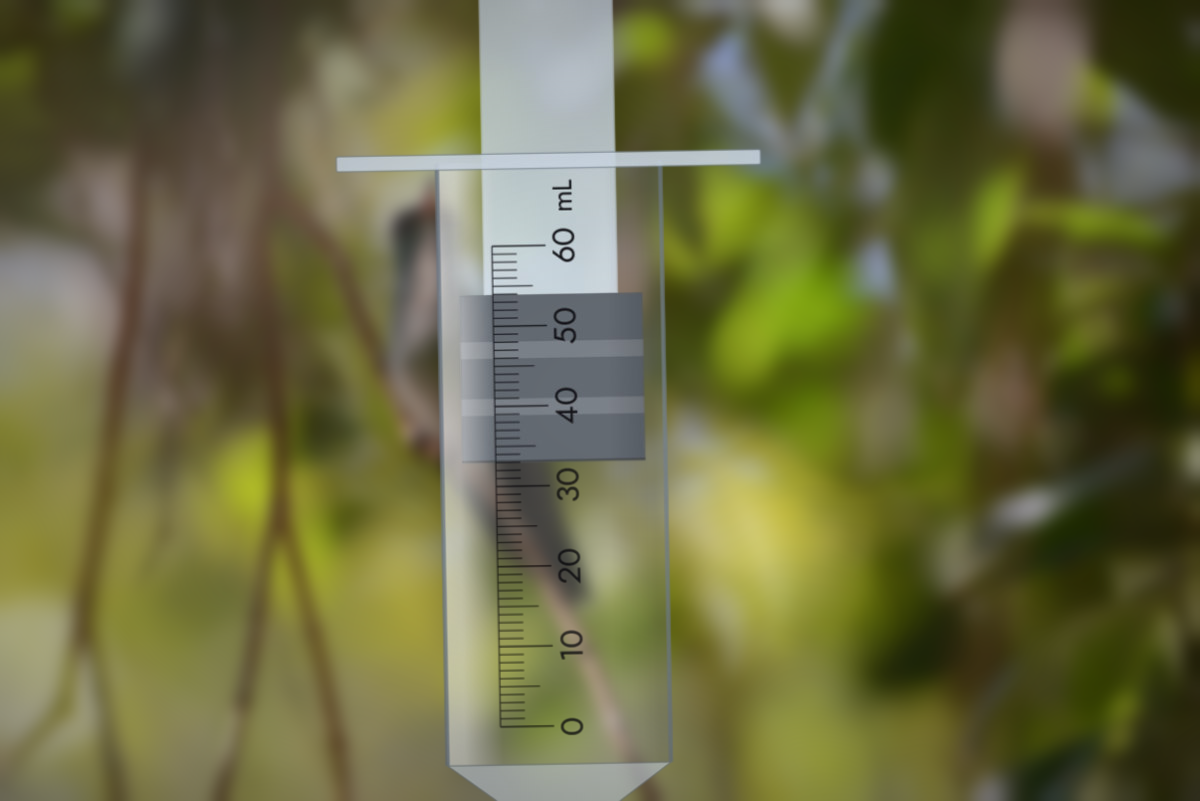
33,mL
